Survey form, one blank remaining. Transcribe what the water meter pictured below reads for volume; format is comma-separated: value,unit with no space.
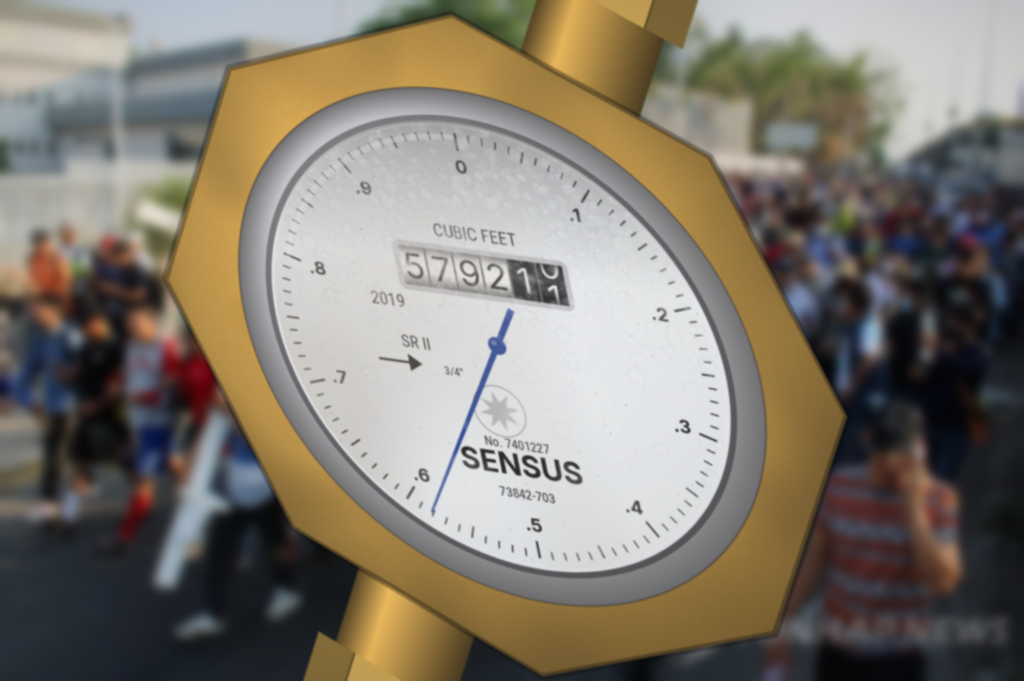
579210.58,ft³
